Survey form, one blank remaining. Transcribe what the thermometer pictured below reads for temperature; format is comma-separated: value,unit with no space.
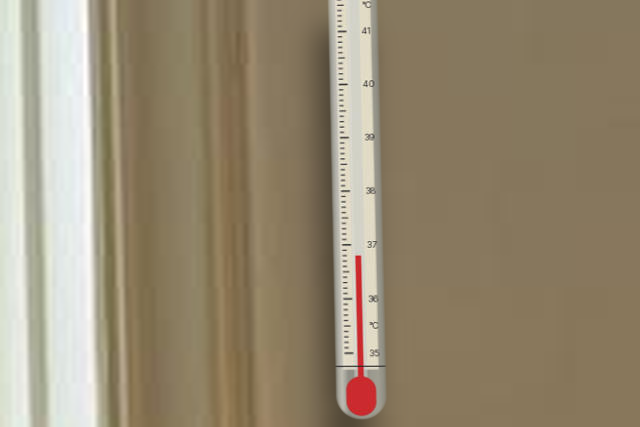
36.8,°C
